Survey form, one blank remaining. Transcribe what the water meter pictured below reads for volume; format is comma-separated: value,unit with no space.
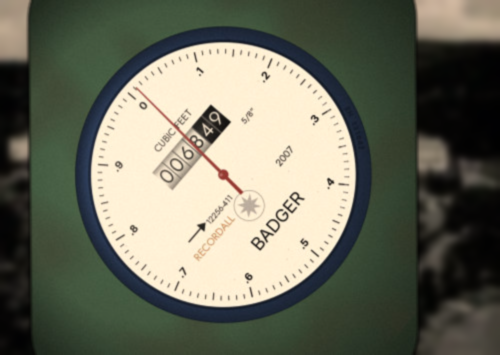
6849.01,ft³
